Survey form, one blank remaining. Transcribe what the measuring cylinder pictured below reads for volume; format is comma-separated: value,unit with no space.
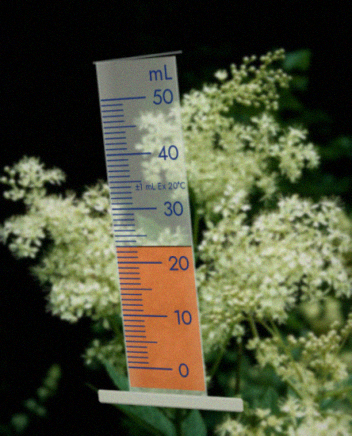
23,mL
